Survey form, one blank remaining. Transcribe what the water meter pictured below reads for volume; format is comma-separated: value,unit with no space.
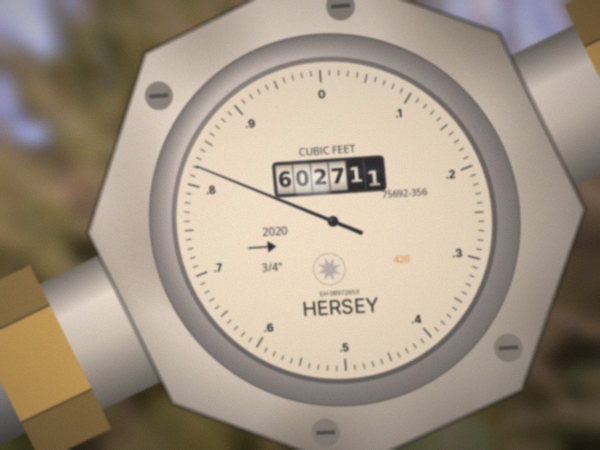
602710.82,ft³
